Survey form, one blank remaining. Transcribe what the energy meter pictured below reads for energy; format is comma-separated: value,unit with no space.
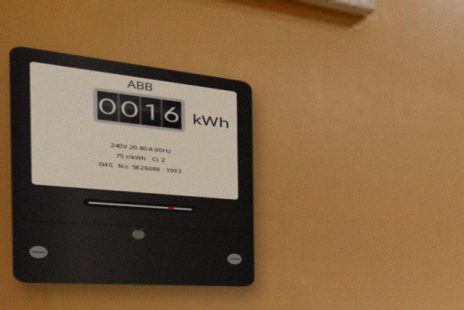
16,kWh
